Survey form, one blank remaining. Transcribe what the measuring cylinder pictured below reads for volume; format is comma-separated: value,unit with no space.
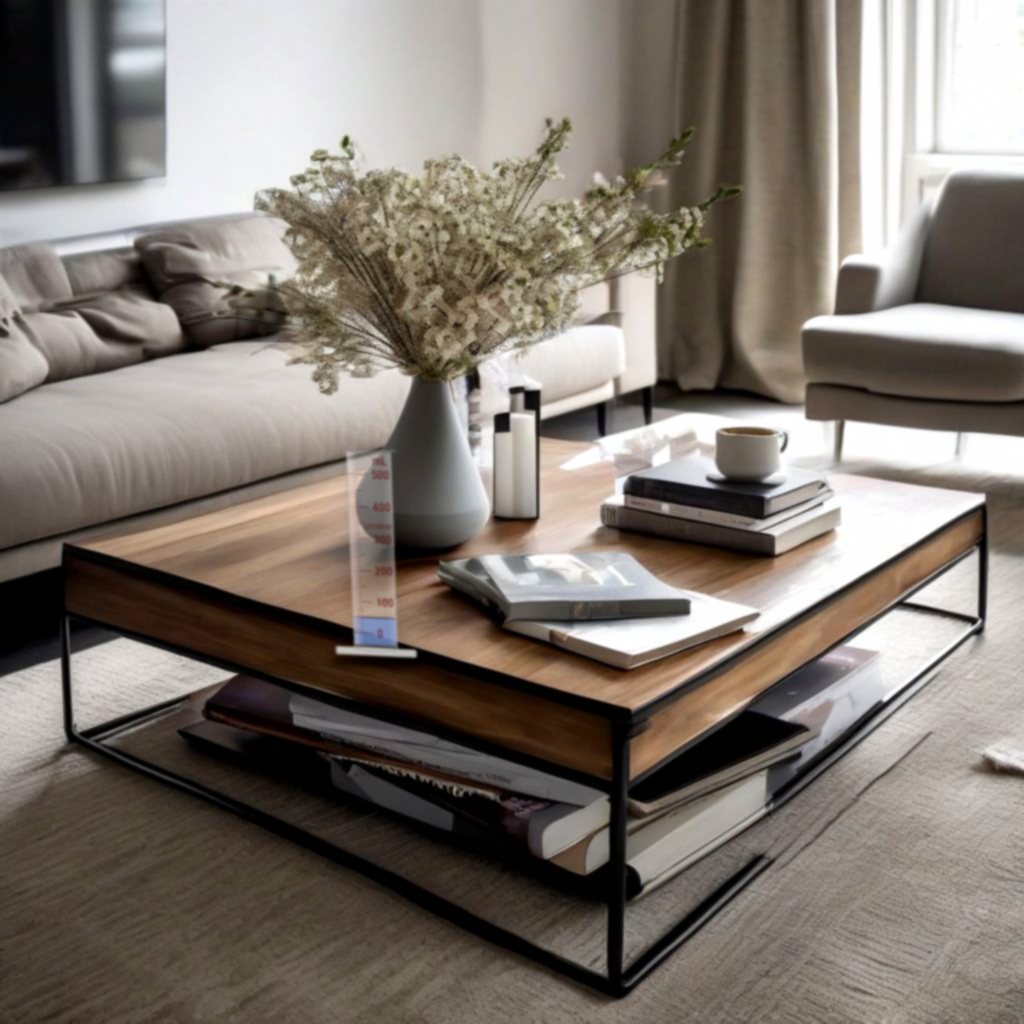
50,mL
